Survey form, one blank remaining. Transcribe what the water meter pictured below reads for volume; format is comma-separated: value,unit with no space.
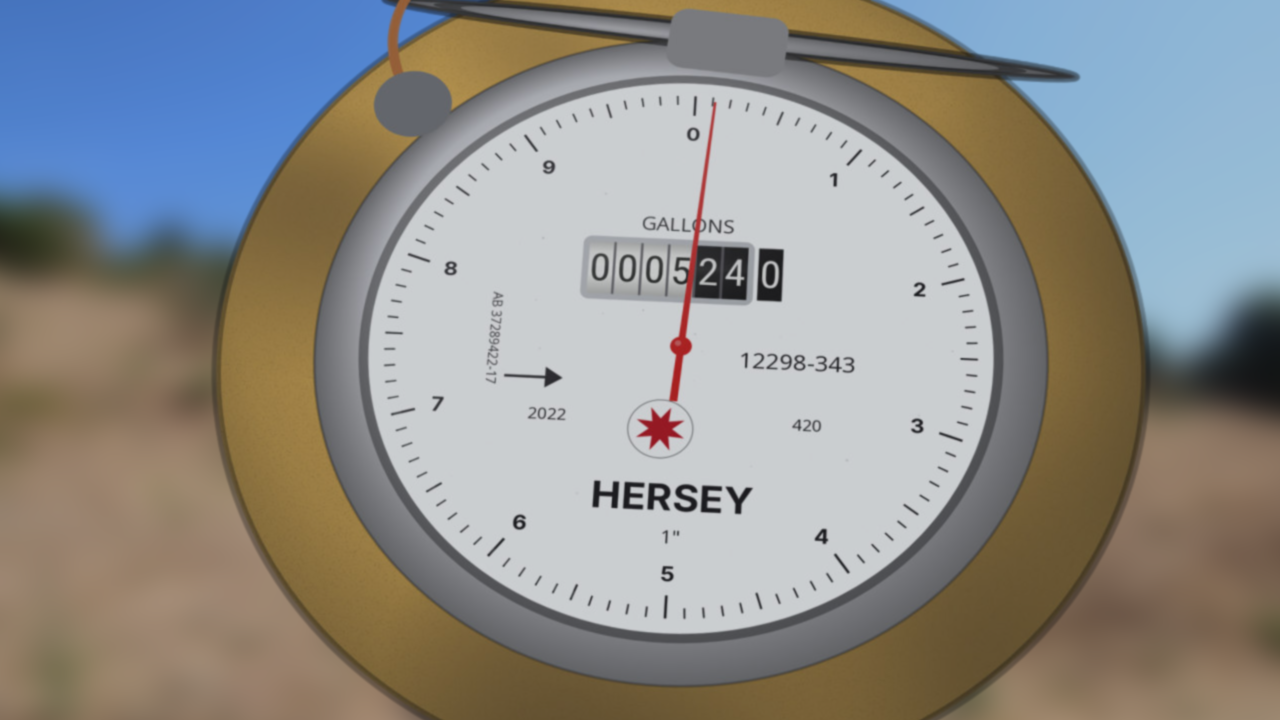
5240.1,gal
